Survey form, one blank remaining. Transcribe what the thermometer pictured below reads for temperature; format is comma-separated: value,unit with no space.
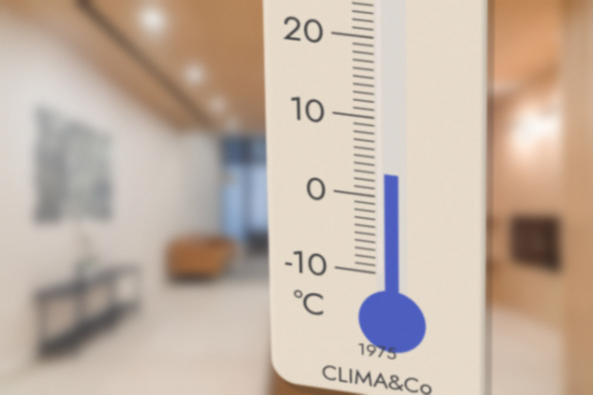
3,°C
